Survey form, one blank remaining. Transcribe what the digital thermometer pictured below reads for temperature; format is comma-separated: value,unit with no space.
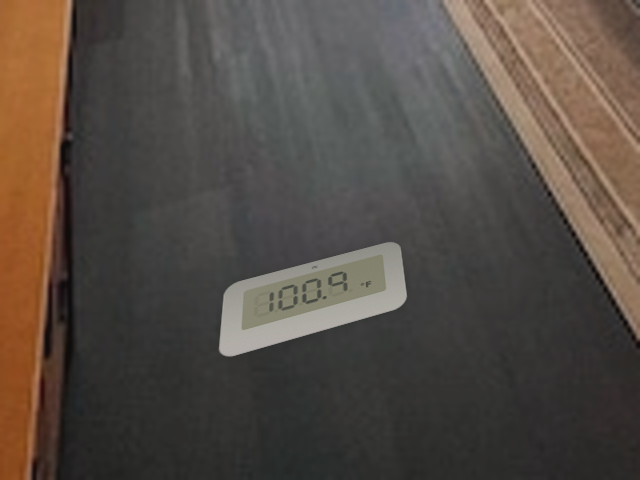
100.9,°F
